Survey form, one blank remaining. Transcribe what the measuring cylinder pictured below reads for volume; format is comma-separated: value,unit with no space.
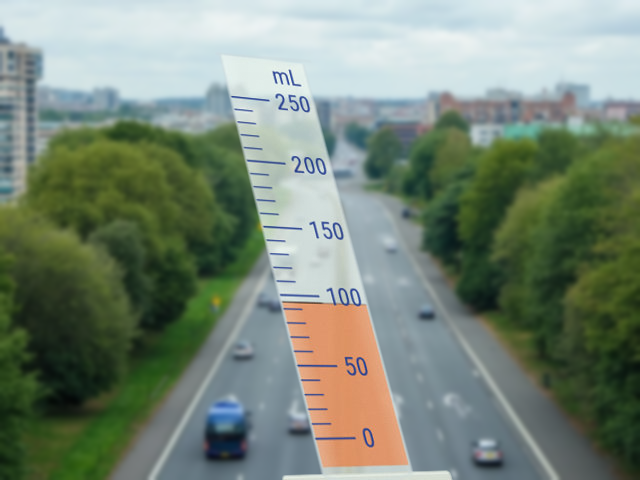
95,mL
